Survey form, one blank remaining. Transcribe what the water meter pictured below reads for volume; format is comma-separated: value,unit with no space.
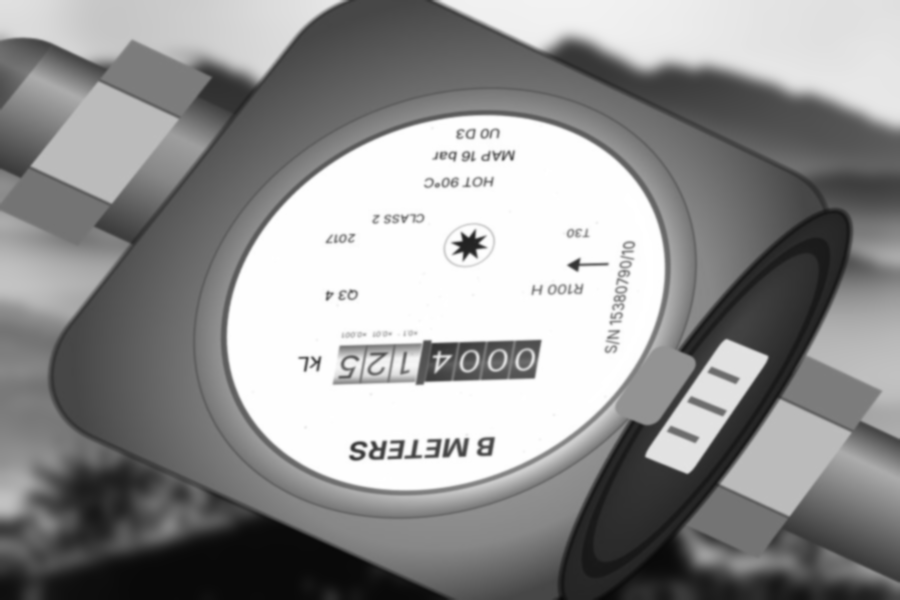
4.125,kL
